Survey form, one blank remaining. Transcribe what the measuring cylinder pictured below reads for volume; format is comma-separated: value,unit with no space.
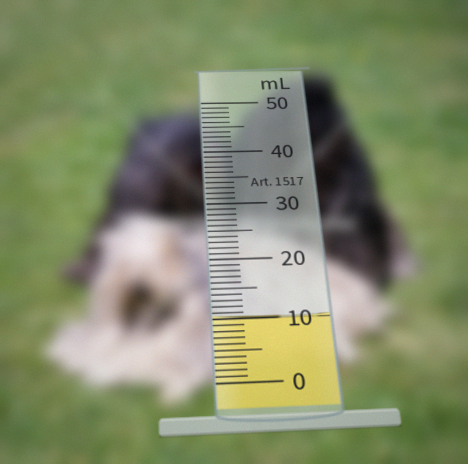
10,mL
